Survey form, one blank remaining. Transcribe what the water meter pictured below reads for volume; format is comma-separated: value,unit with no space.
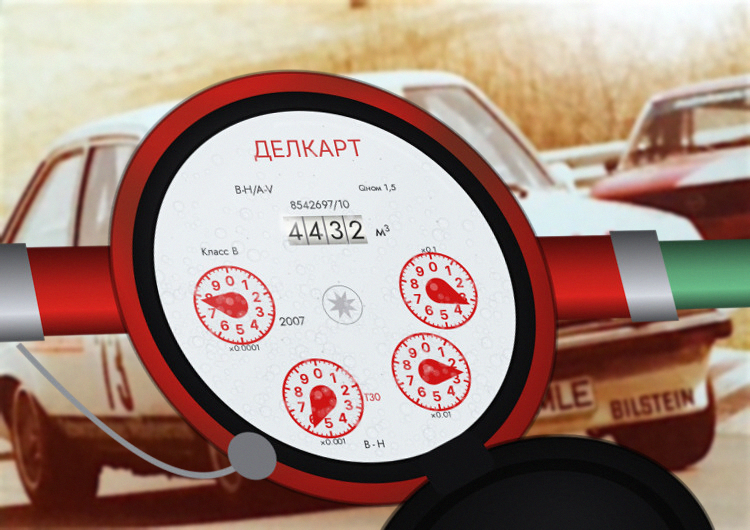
4432.3257,m³
